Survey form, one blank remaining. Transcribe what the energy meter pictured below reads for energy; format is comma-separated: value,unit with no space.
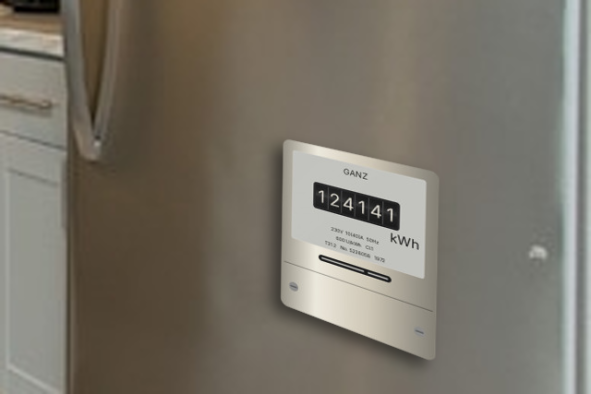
124141,kWh
